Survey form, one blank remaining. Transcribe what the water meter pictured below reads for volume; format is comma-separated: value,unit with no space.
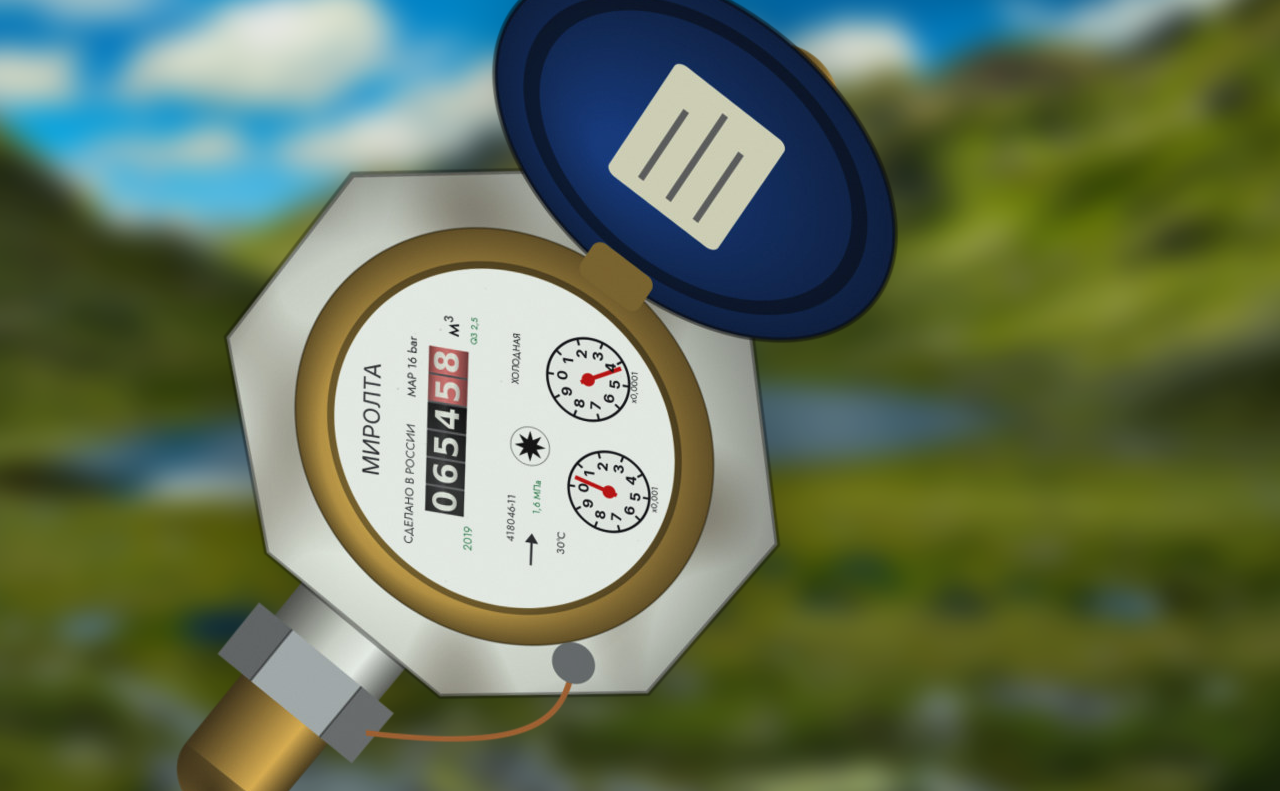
654.5804,m³
